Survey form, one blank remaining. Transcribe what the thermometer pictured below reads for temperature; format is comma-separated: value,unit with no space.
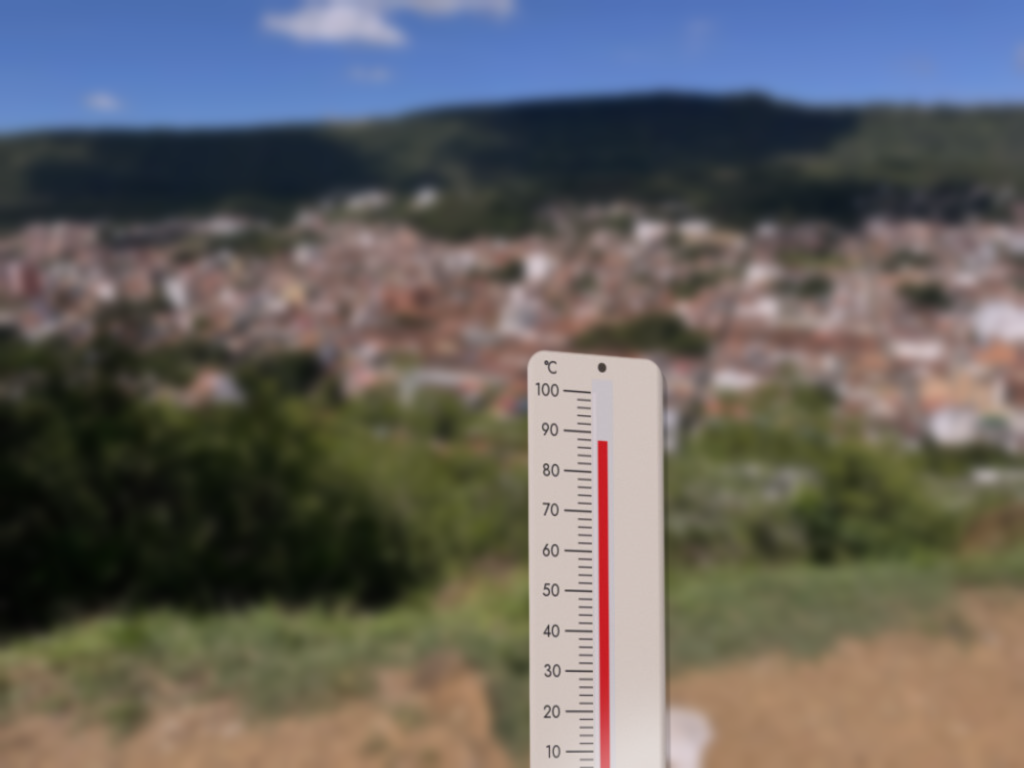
88,°C
